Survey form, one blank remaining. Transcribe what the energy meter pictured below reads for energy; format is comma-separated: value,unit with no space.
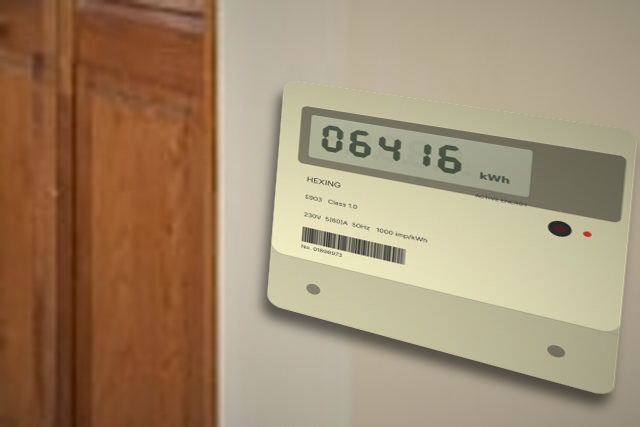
6416,kWh
